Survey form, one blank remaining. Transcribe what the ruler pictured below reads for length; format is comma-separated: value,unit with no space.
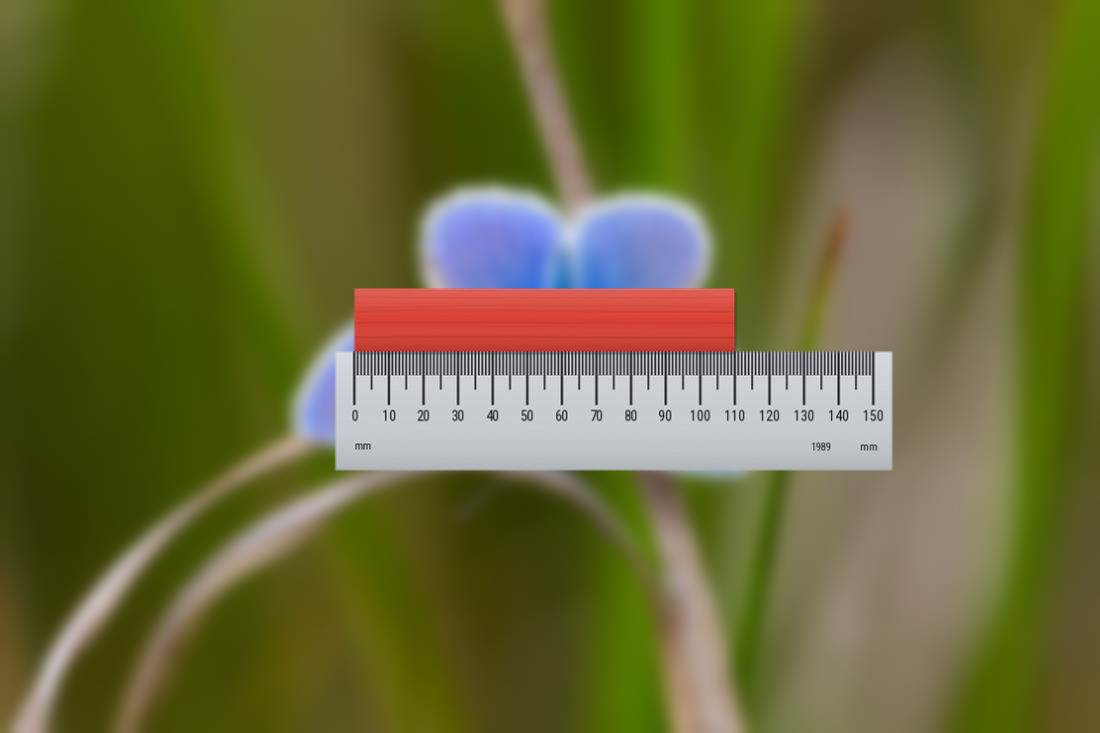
110,mm
